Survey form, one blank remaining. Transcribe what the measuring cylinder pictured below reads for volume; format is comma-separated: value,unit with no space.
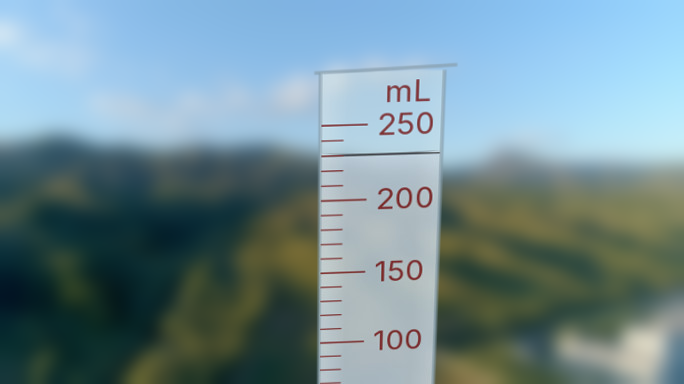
230,mL
